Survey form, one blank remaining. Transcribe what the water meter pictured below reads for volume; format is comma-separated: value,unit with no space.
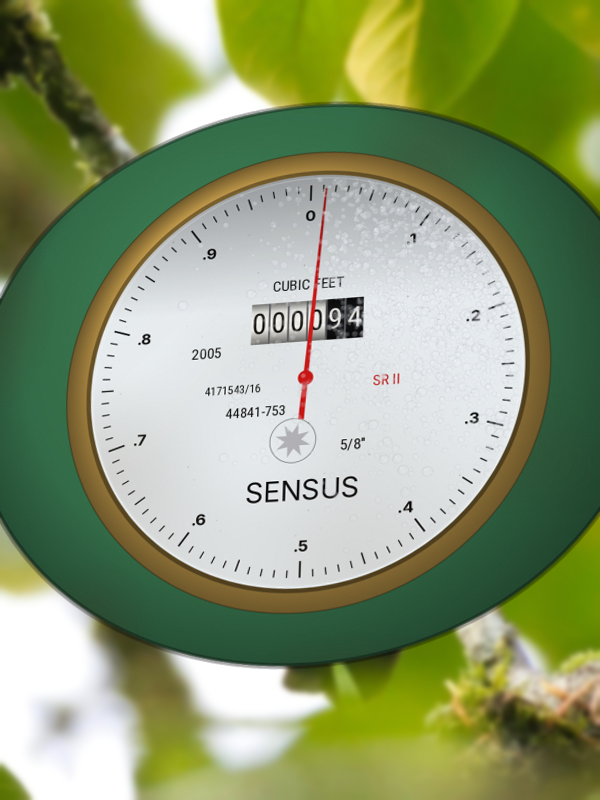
94.01,ft³
